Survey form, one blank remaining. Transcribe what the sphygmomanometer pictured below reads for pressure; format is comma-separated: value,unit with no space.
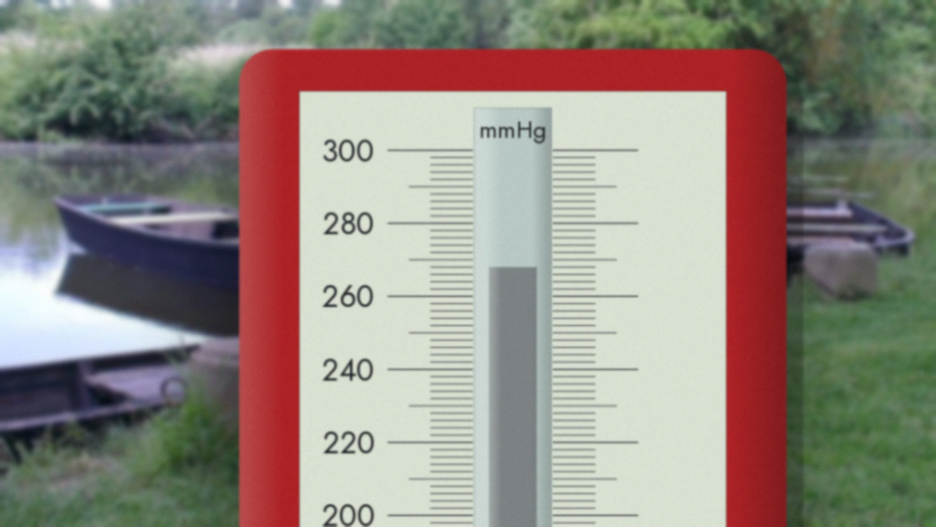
268,mmHg
